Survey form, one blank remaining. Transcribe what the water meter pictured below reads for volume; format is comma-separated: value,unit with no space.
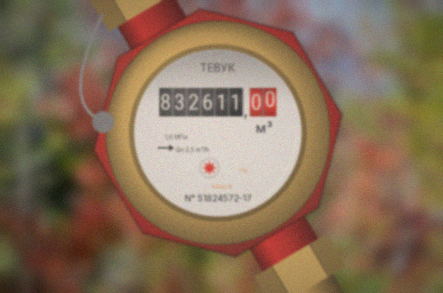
832611.00,m³
